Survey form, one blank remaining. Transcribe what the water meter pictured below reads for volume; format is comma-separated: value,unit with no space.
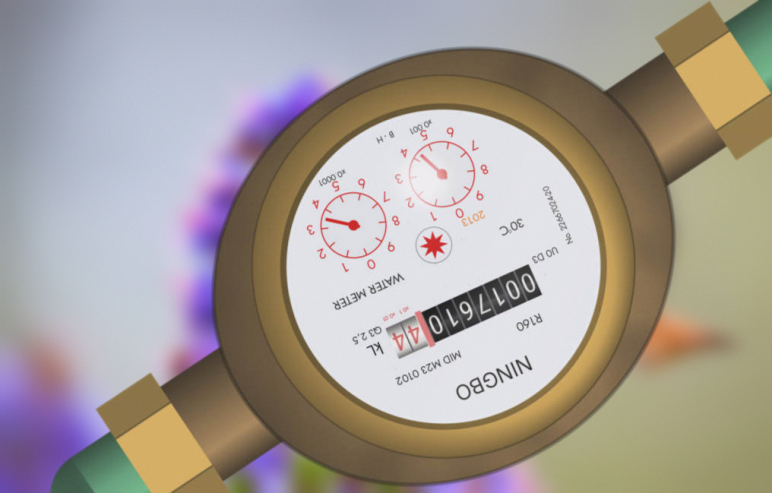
17610.4443,kL
